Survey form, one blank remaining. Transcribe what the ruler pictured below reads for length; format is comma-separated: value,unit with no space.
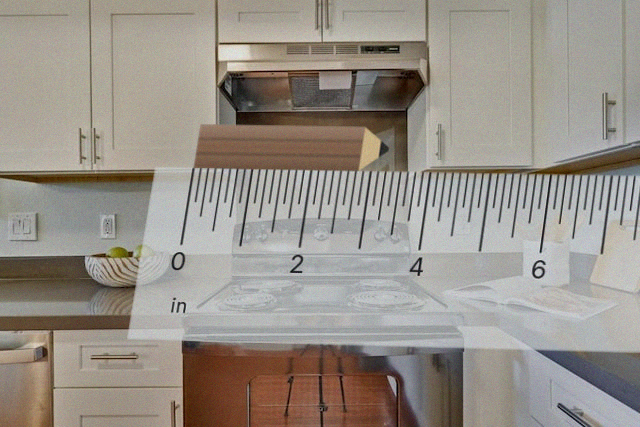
3.25,in
